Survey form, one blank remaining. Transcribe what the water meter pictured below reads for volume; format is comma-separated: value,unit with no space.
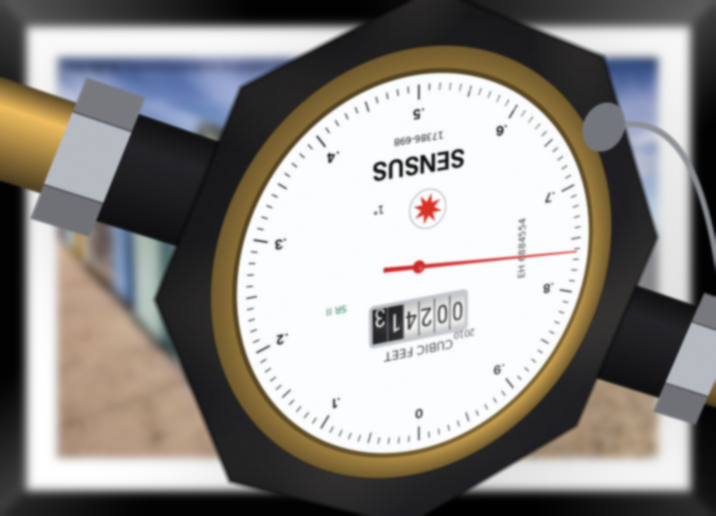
2412.76,ft³
